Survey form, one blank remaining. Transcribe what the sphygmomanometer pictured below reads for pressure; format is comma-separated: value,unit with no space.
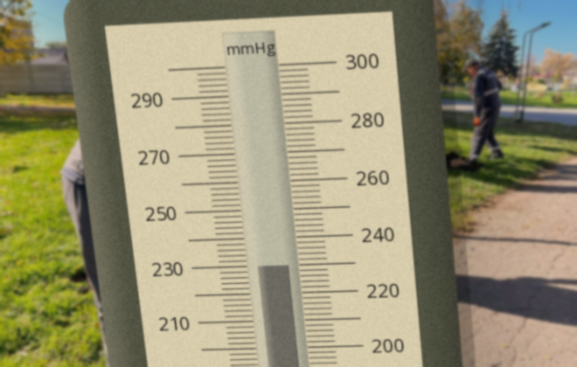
230,mmHg
